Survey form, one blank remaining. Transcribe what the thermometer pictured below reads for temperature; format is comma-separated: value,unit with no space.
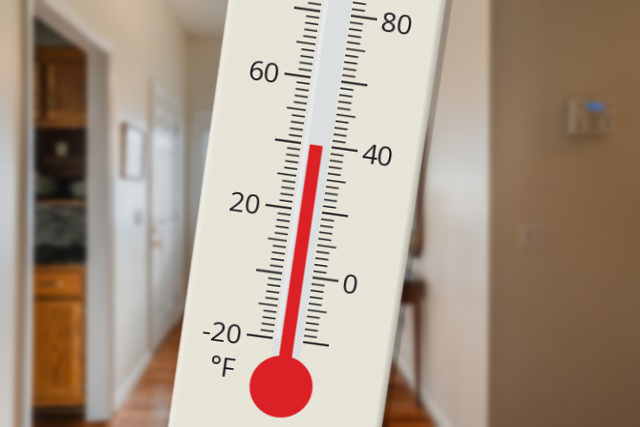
40,°F
